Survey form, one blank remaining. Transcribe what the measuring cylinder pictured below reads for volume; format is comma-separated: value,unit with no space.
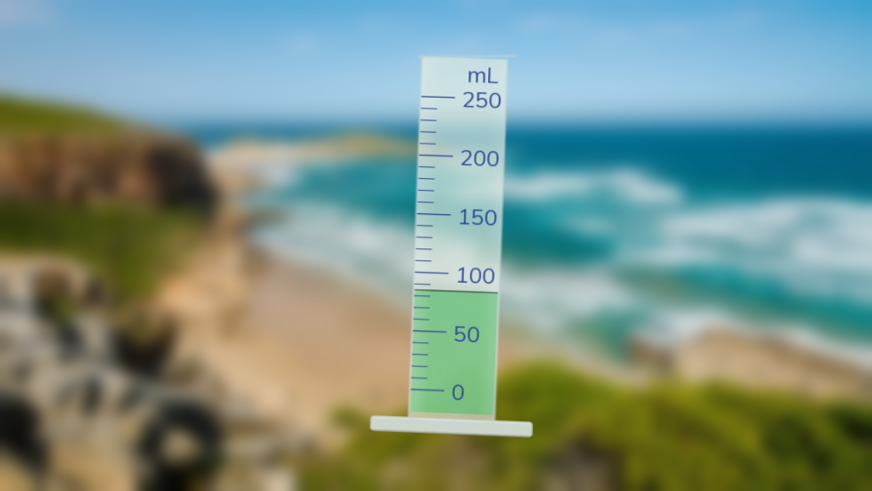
85,mL
